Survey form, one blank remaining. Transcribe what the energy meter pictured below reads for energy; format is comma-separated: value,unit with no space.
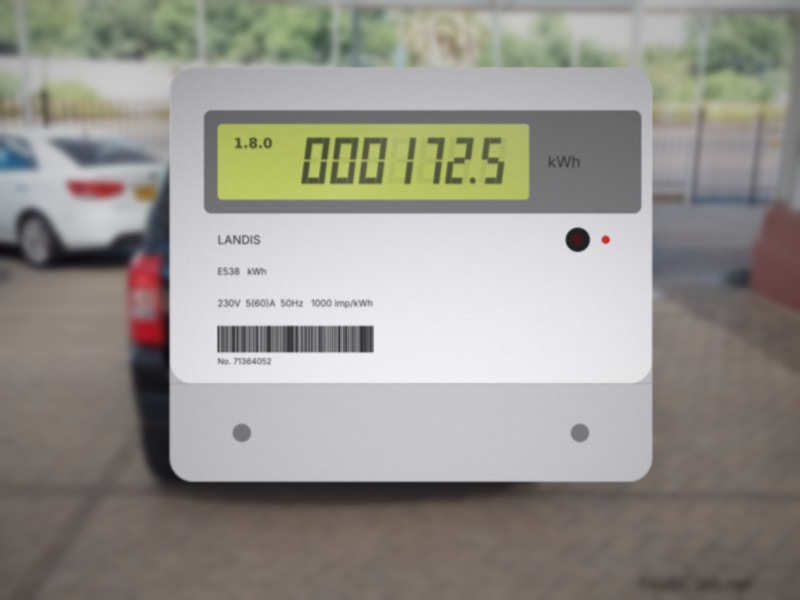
172.5,kWh
